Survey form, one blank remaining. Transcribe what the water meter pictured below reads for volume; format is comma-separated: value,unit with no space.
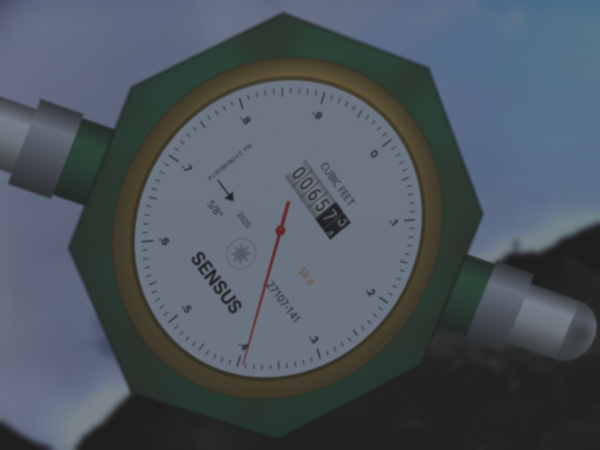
6573.39,ft³
